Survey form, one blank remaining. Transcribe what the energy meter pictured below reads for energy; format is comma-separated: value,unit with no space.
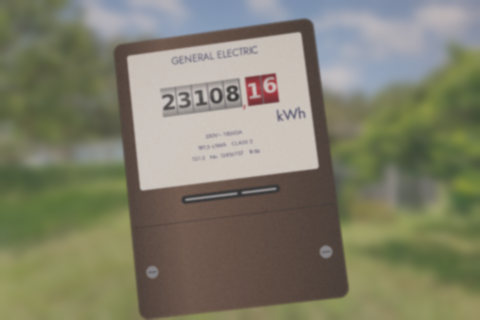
23108.16,kWh
